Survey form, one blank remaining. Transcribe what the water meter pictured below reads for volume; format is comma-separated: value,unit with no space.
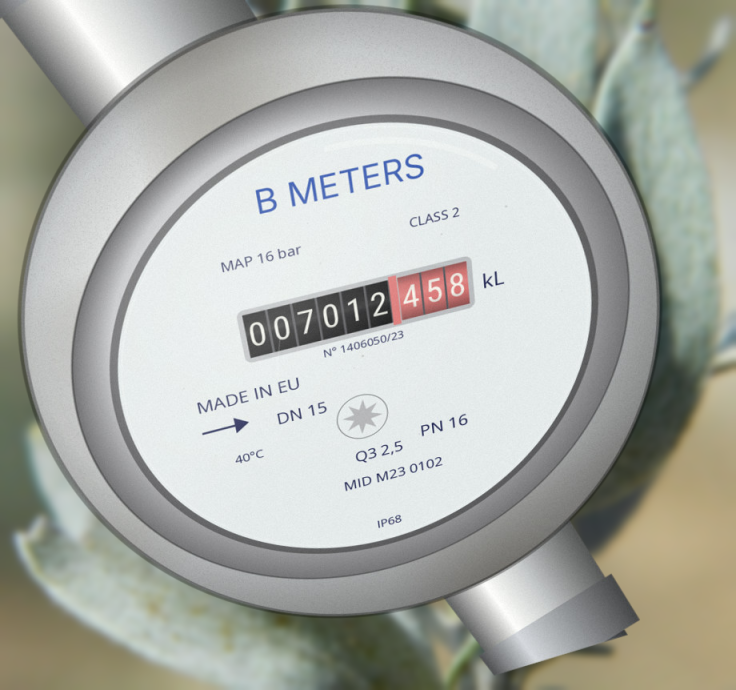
7012.458,kL
